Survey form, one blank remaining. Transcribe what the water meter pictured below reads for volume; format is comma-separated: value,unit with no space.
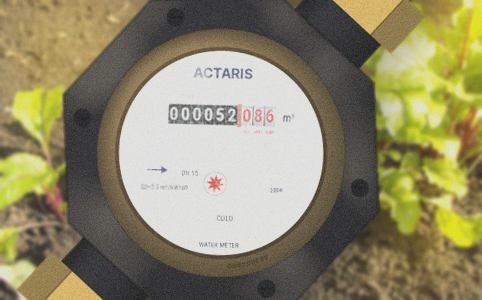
52.086,m³
